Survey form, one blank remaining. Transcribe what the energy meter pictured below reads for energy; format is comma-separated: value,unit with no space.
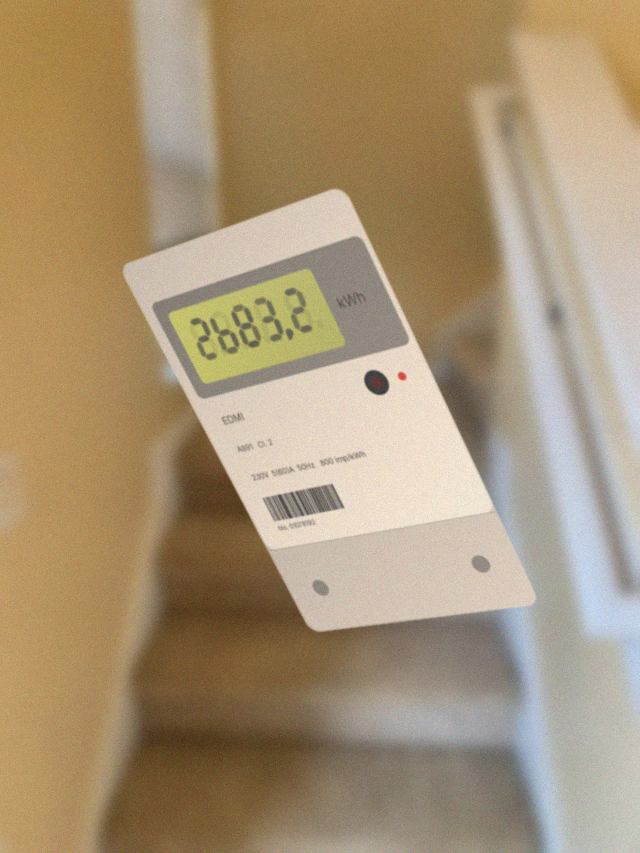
2683.2,kWh
